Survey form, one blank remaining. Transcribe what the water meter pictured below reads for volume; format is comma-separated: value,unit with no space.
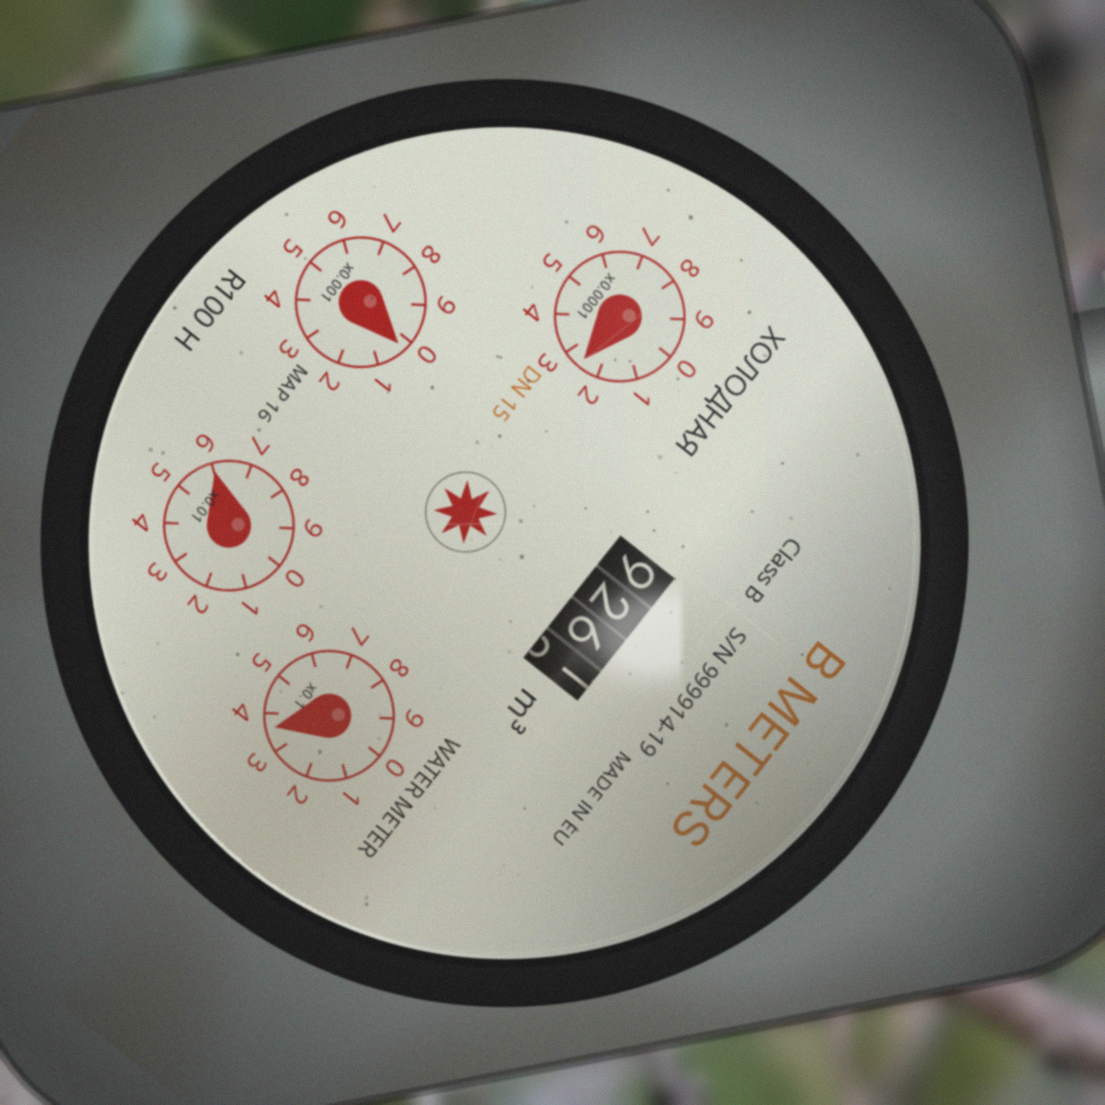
9261.3602,m³
